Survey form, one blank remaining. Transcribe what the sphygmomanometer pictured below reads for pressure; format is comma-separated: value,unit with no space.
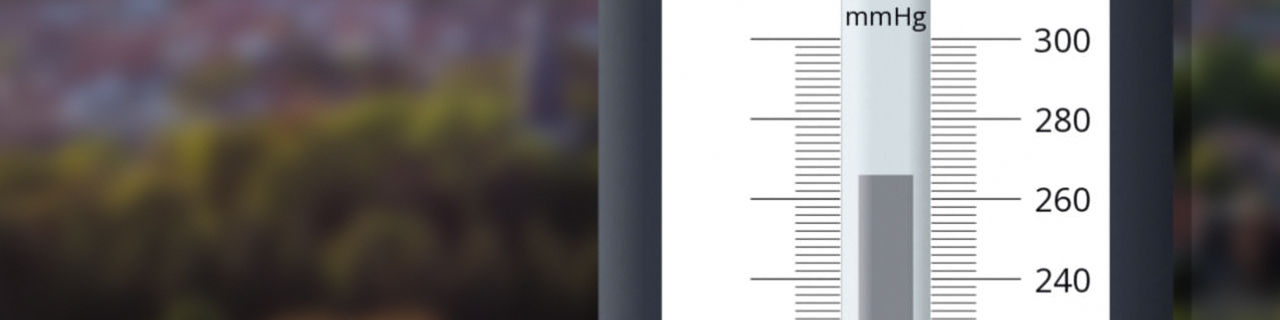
266,mmHg
